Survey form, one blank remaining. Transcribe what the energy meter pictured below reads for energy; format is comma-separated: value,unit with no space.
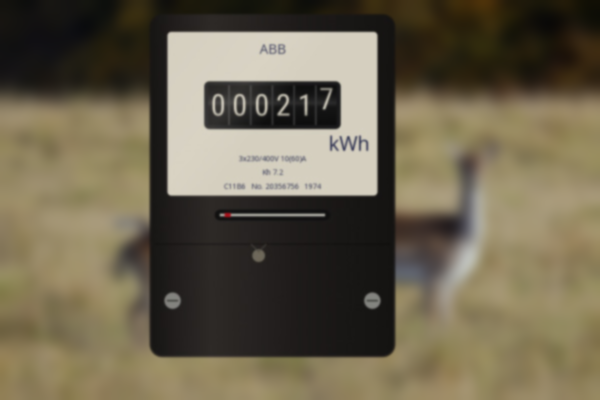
217,kWh
